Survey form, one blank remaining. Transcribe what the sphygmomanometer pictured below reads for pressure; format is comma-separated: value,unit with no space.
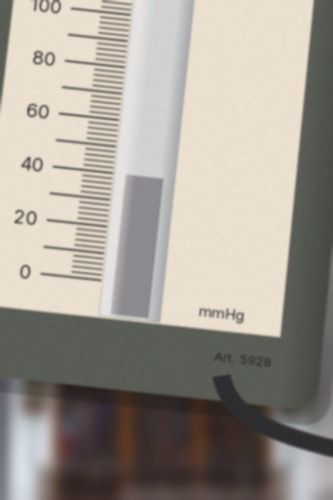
40,mmHg
